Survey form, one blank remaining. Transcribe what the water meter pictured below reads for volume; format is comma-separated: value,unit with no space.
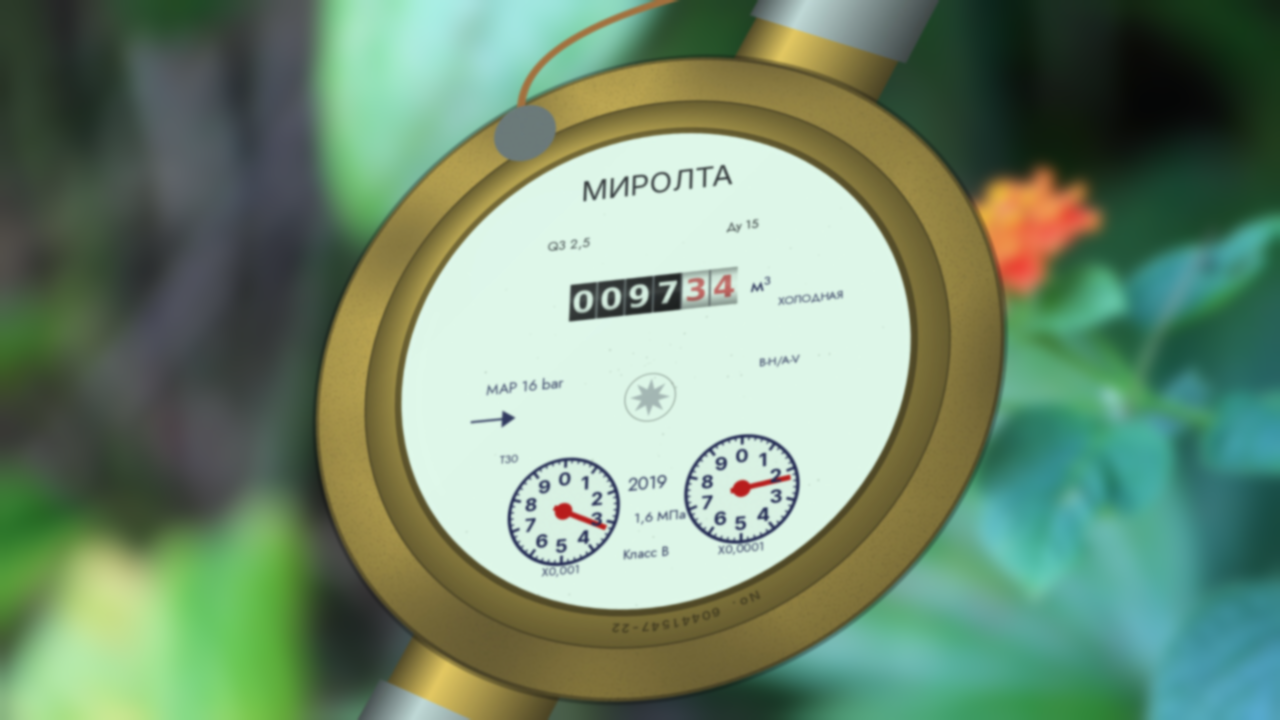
97.3432,m³
